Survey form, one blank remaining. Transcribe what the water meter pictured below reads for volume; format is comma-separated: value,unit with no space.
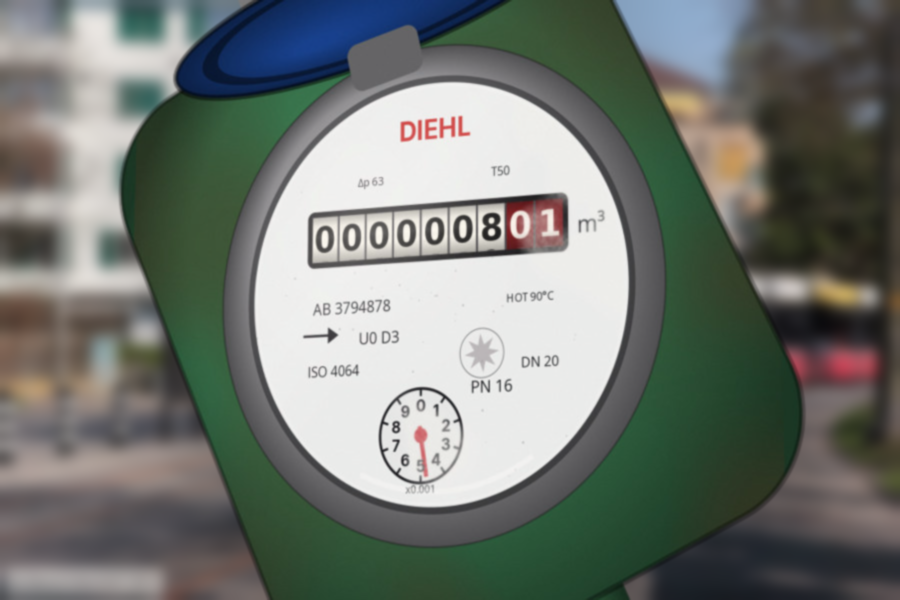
8.014,m³
